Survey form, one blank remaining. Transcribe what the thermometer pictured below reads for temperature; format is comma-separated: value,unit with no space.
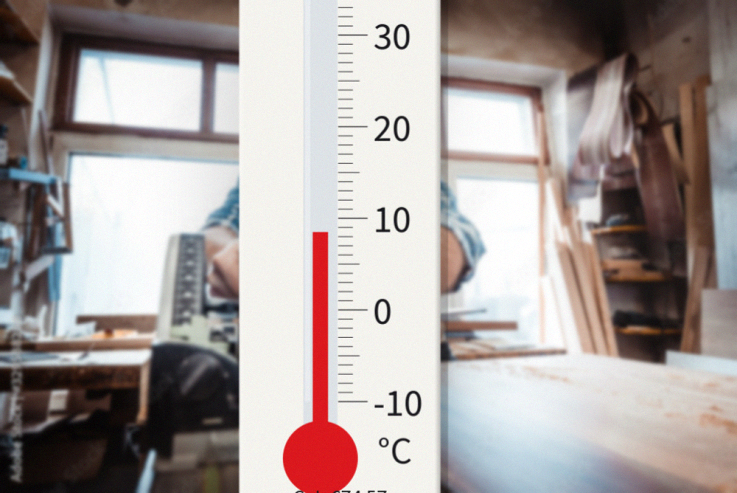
8.5,°C
